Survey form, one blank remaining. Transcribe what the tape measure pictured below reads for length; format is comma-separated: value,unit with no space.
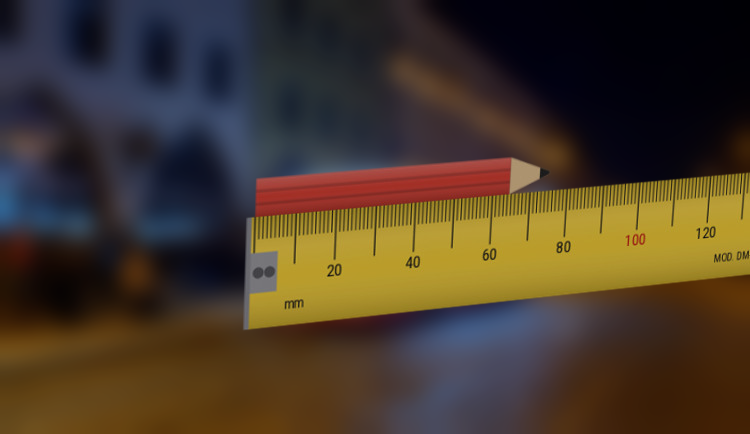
75,mm
